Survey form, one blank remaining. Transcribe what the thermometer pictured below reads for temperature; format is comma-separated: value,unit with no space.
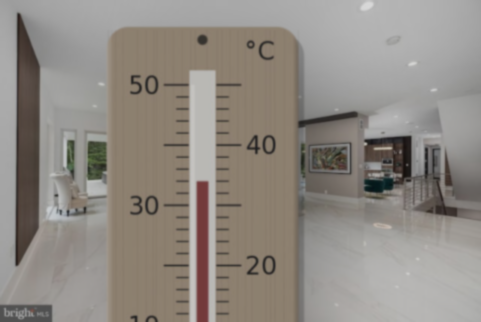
34,°C
